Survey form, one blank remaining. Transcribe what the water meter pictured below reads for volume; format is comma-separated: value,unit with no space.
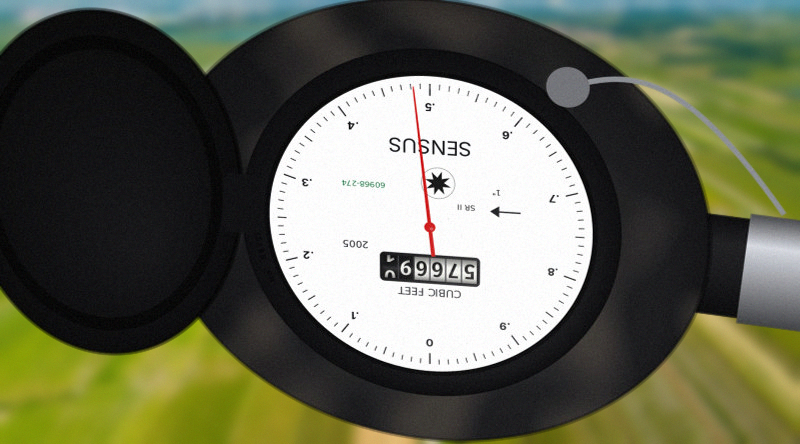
576690.48,ft³
